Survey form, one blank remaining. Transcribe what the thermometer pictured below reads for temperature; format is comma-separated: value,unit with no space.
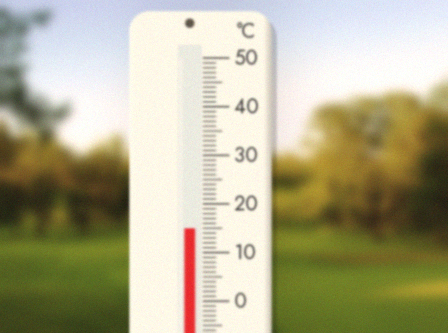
15,°C
